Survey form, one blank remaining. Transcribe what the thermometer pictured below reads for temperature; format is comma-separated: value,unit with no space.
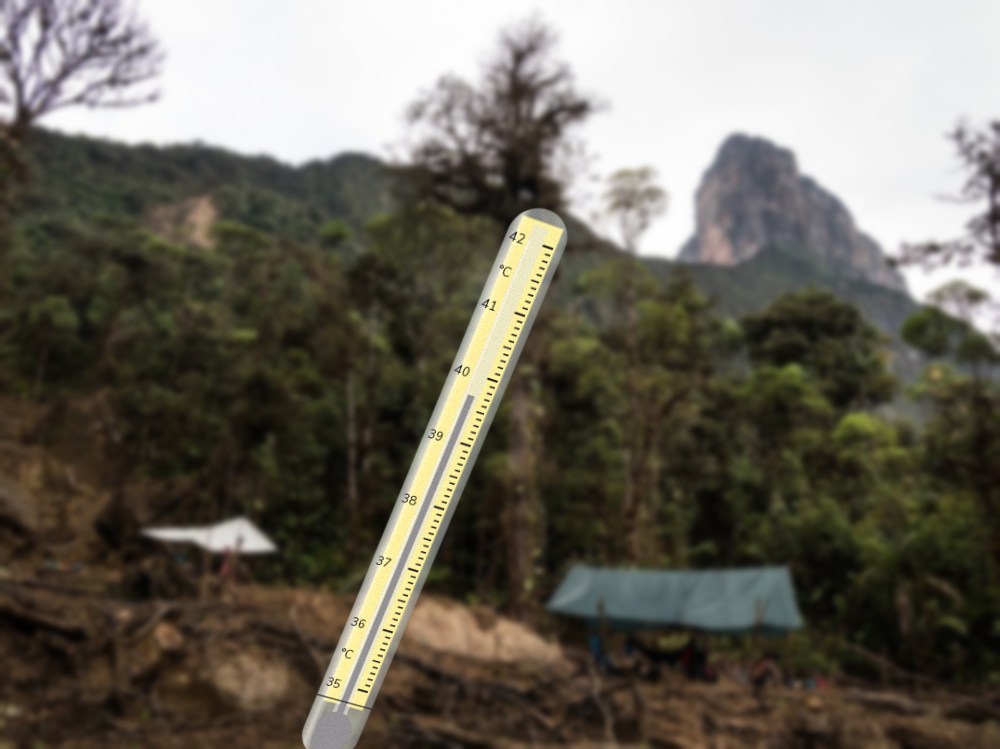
39.7,°C
